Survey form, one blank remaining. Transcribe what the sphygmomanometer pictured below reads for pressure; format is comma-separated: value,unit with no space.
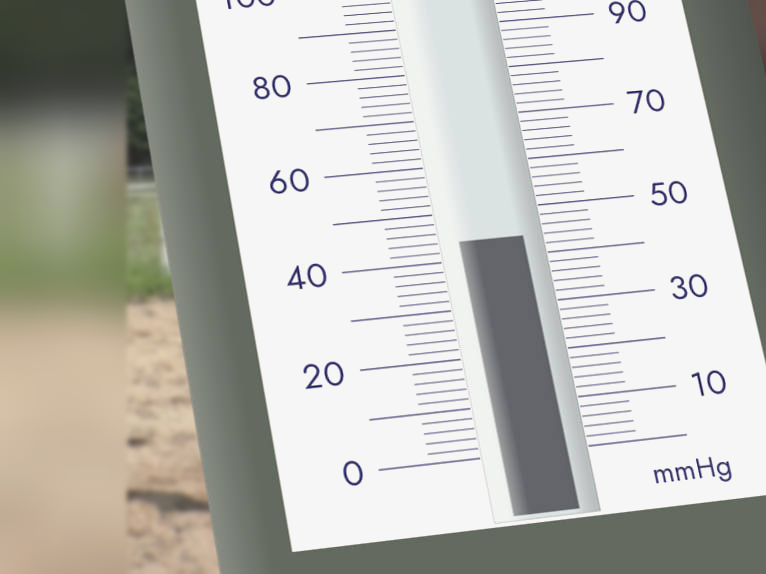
44,mmHg
